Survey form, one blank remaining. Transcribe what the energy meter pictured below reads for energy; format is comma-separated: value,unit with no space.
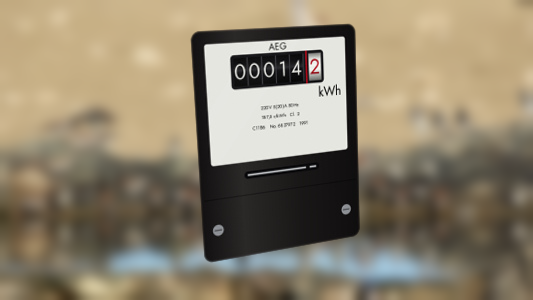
14.2,kWh
